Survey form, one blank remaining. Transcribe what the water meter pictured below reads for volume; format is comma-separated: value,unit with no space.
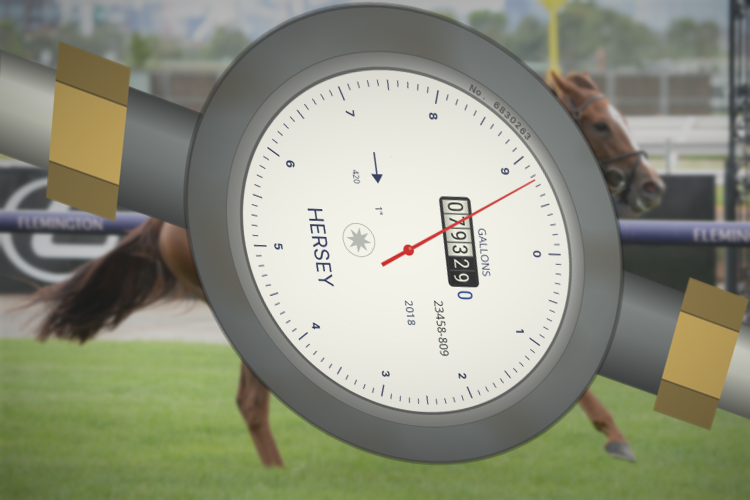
793289.2,gal
